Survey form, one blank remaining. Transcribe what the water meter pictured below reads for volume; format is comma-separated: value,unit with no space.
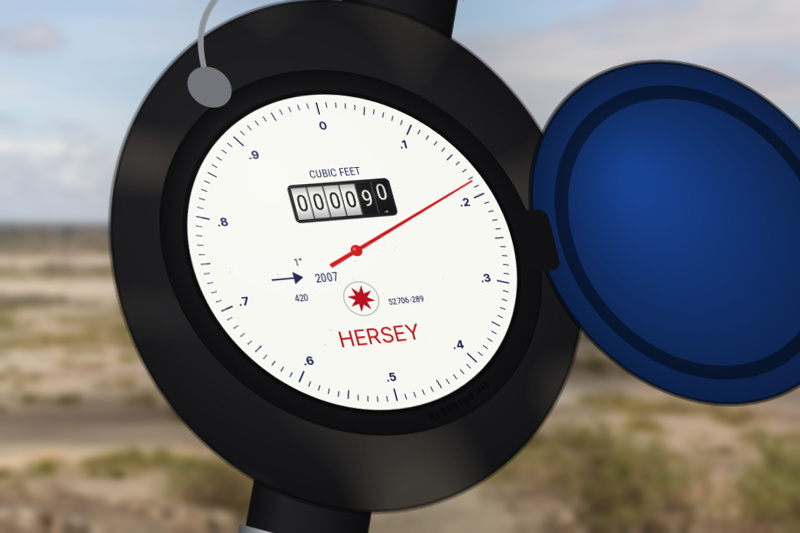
90.18,ft³
